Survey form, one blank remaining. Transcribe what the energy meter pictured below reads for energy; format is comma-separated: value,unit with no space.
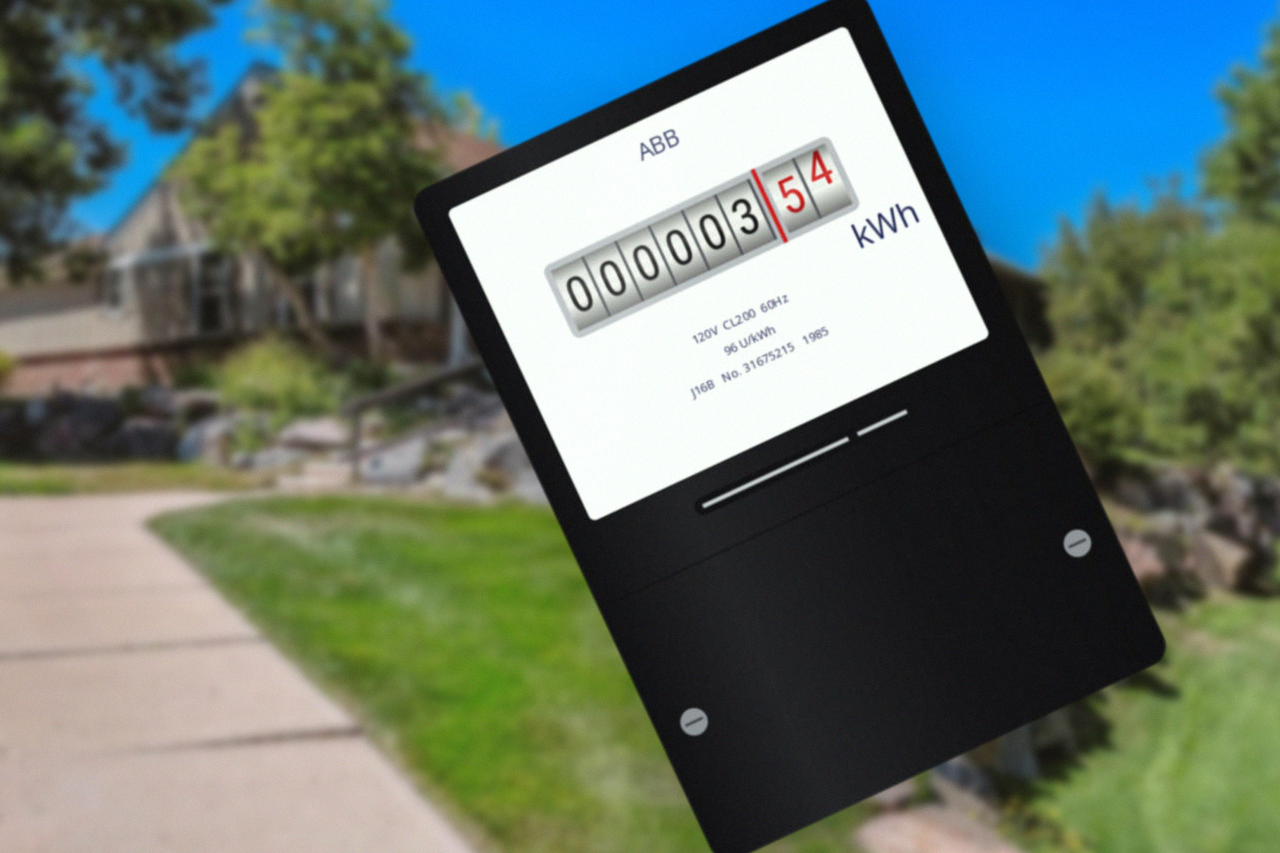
3.54,kWh
